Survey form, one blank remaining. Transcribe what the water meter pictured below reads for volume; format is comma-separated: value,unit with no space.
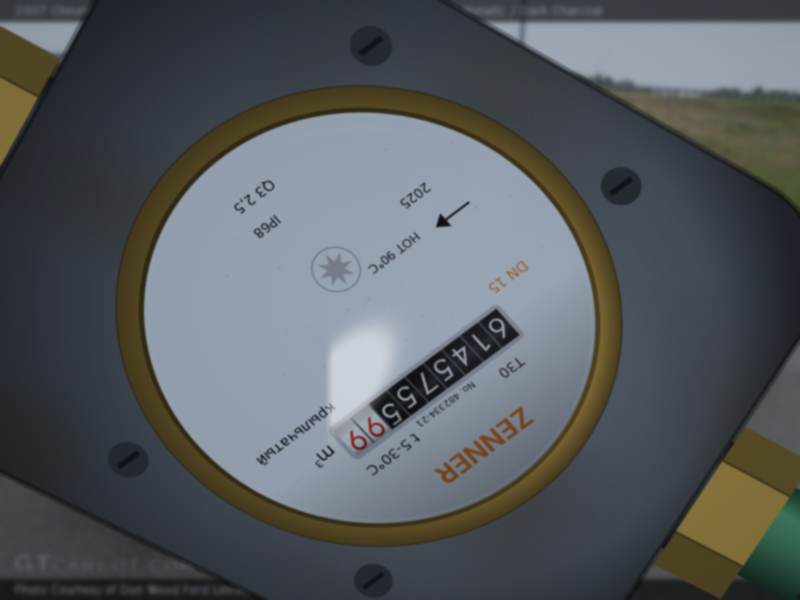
6145755.99,m³
